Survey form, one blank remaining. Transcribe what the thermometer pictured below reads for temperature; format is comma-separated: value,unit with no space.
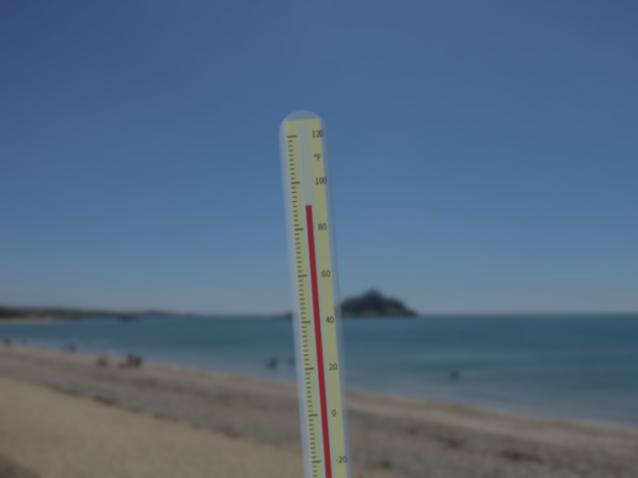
90,°F
